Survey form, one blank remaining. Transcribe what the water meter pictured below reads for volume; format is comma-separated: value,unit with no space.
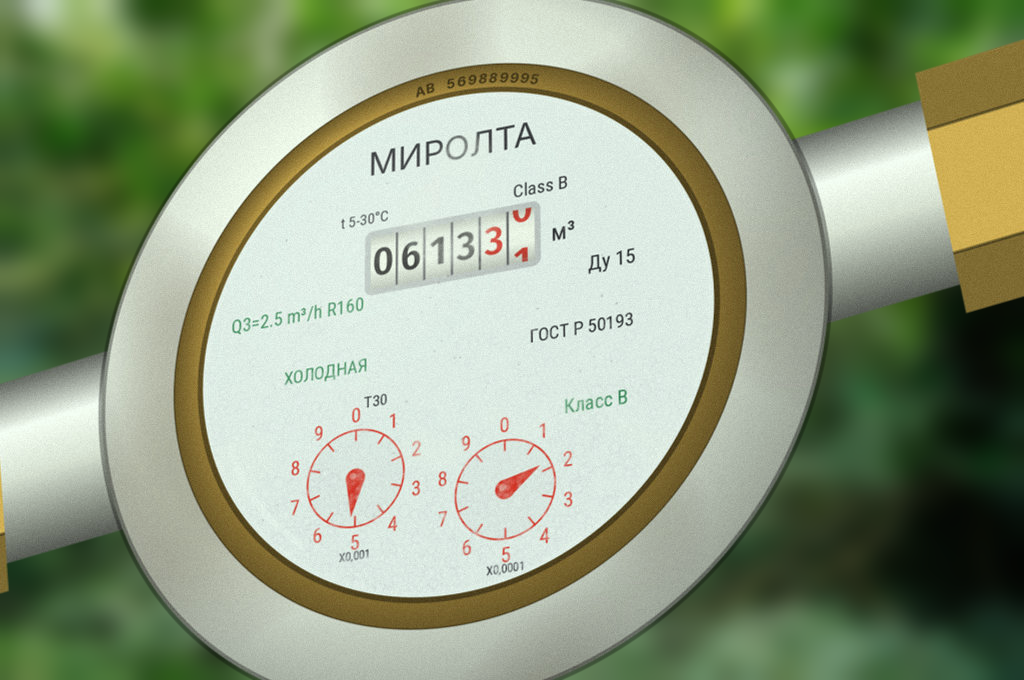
613.3051,m³
